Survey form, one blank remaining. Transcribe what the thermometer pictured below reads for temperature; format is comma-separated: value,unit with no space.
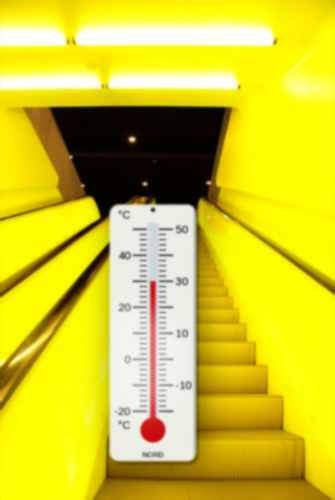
30,°C
